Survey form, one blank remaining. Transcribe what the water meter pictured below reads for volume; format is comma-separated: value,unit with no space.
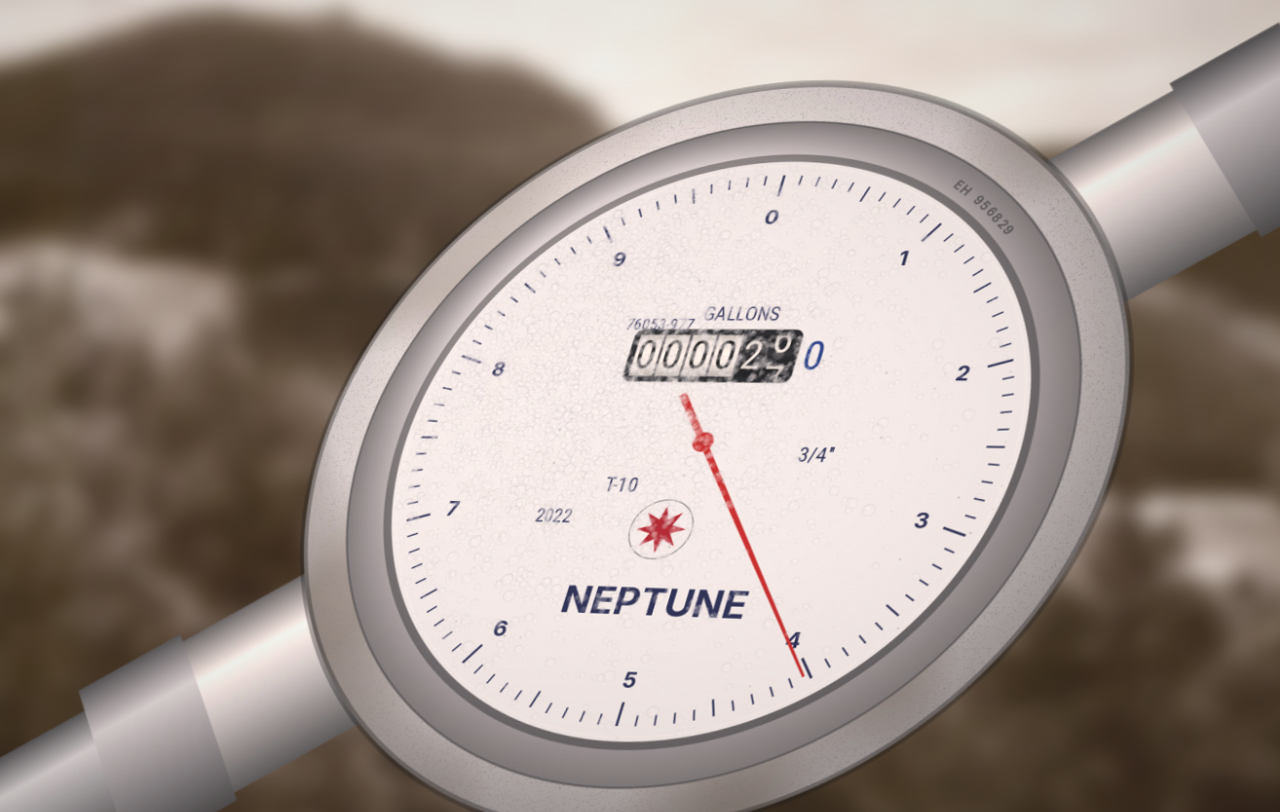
264.0,gal
